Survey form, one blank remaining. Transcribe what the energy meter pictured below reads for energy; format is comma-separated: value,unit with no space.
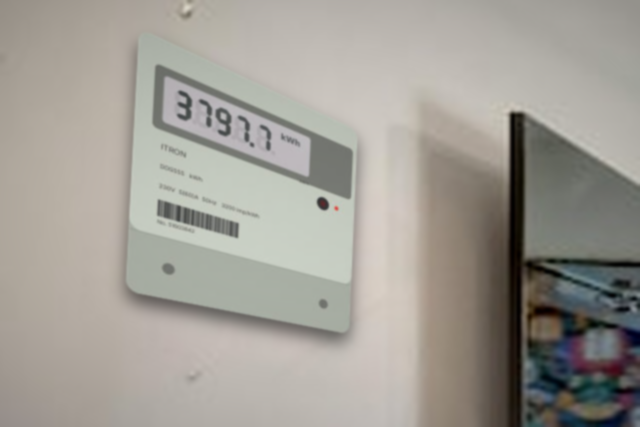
3797.7,kWh
